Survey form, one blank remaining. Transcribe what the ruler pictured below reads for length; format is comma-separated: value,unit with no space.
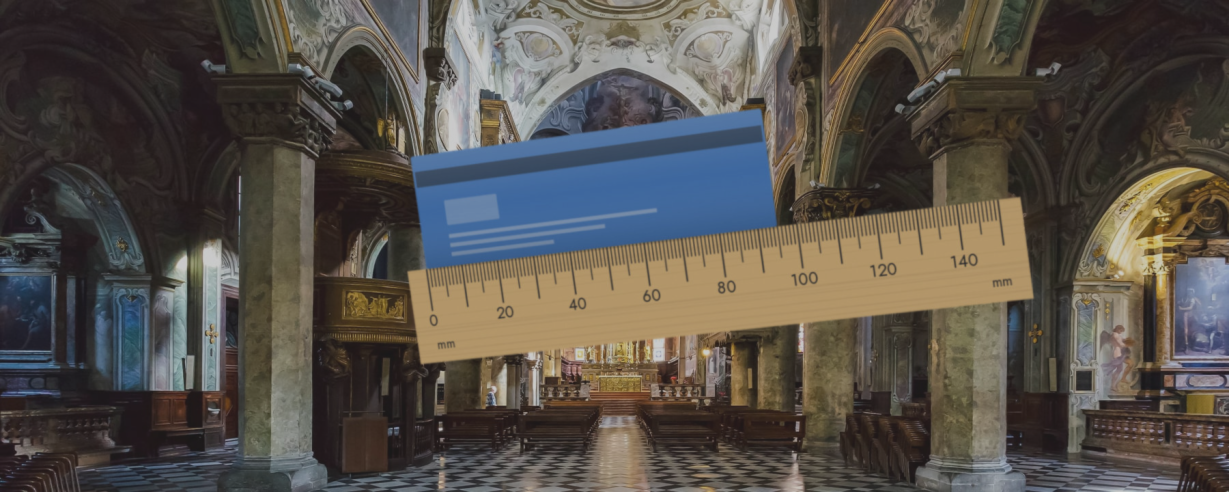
95,mm
